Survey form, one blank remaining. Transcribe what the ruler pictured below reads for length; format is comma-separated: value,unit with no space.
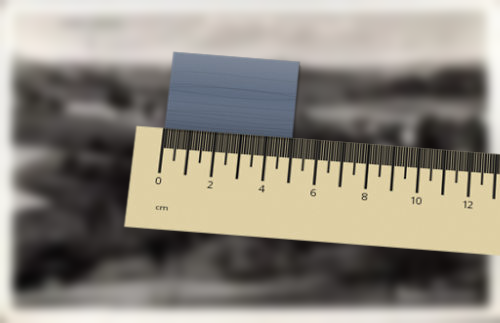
5,cm
